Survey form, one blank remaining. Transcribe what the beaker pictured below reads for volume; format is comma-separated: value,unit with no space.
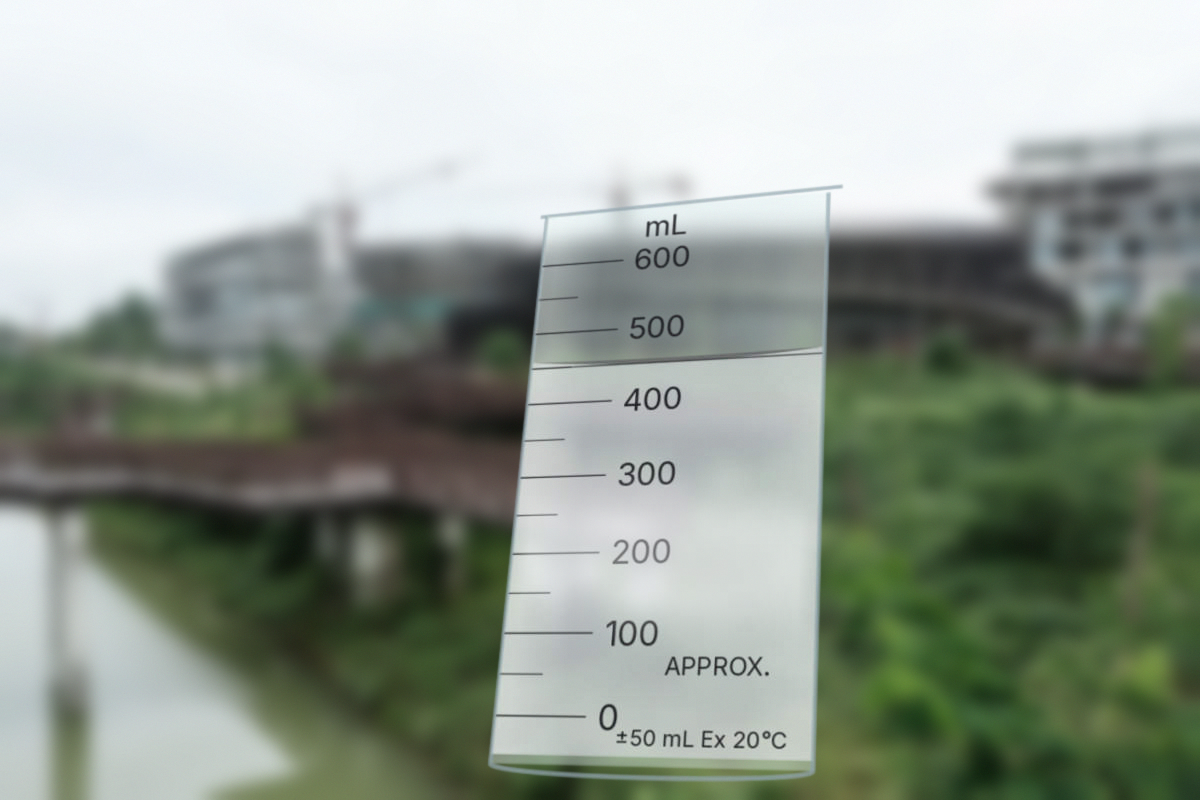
450,mL
